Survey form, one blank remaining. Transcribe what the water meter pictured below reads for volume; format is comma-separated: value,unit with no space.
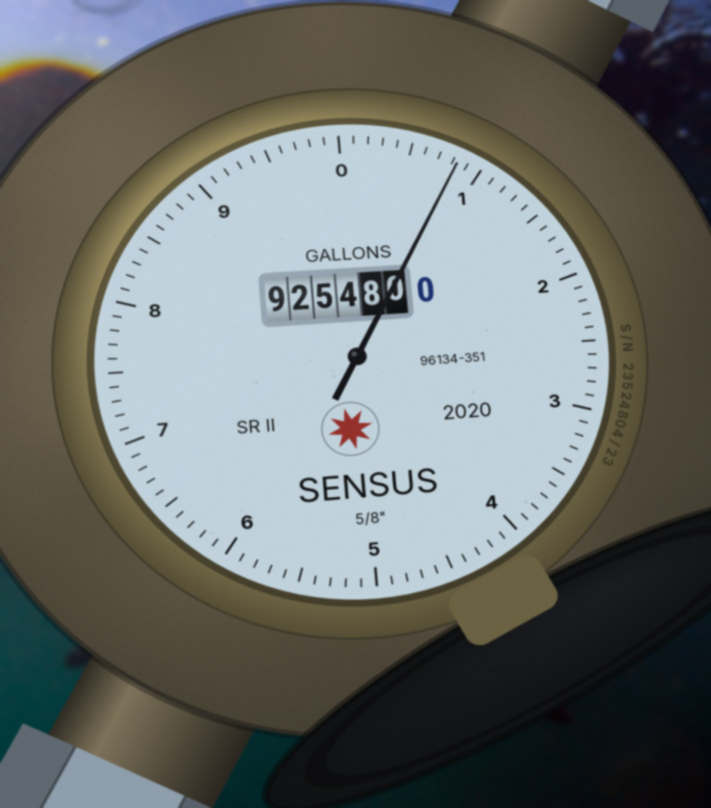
9254800.8,gal
